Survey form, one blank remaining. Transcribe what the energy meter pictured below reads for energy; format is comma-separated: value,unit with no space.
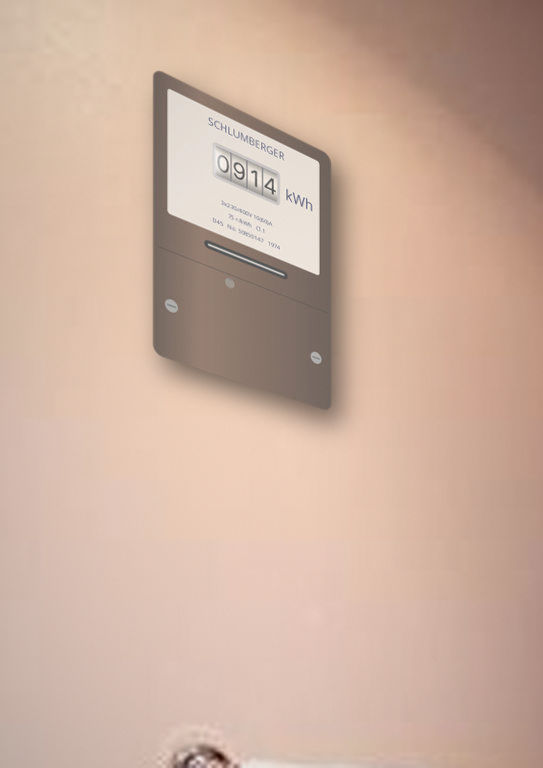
914,kWh
